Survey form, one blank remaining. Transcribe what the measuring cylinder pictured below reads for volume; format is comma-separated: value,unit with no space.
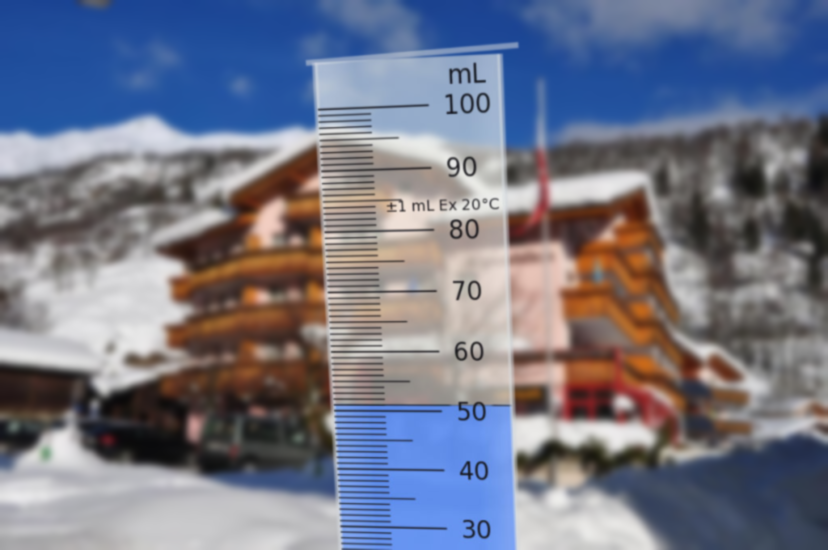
51,mL
